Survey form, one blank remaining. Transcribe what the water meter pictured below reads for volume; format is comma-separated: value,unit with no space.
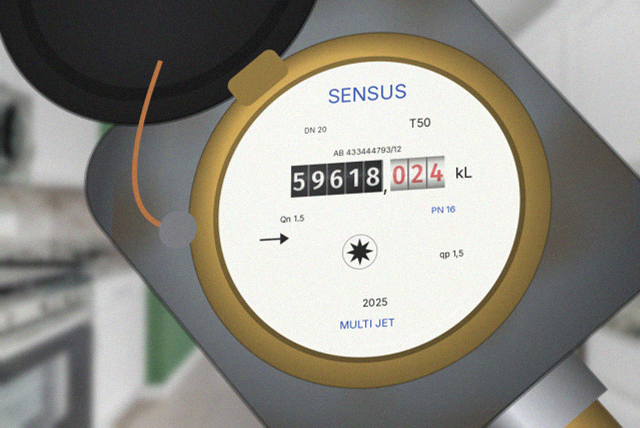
59618.024,kL
